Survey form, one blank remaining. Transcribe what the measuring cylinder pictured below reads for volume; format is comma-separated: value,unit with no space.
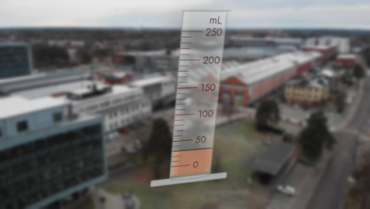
30,mL
